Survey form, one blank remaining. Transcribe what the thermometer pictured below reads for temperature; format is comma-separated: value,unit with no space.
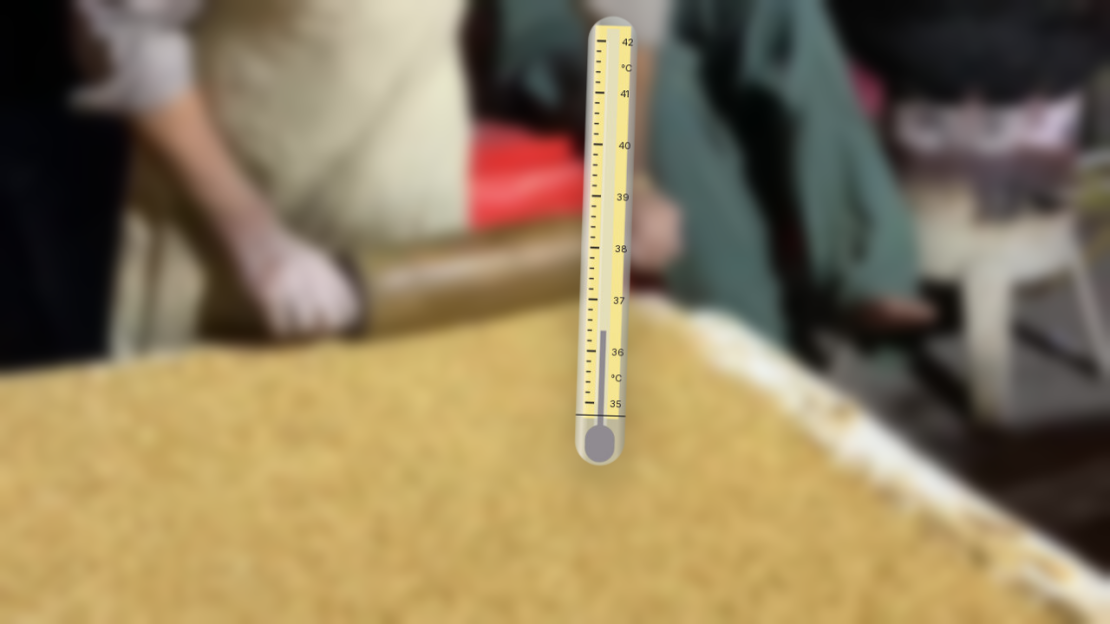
36.4,°C
